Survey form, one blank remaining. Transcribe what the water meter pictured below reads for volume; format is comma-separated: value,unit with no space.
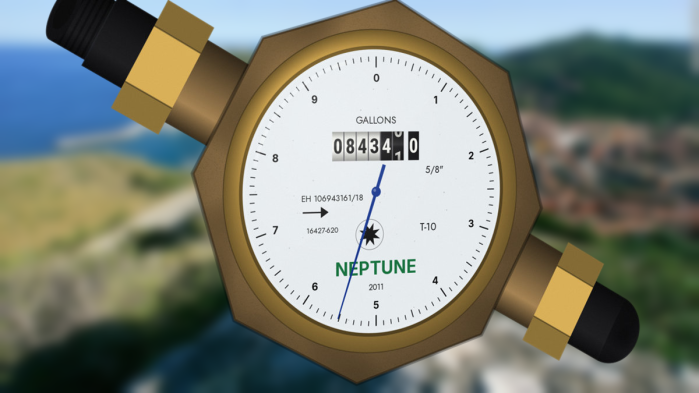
843405.5,gal
